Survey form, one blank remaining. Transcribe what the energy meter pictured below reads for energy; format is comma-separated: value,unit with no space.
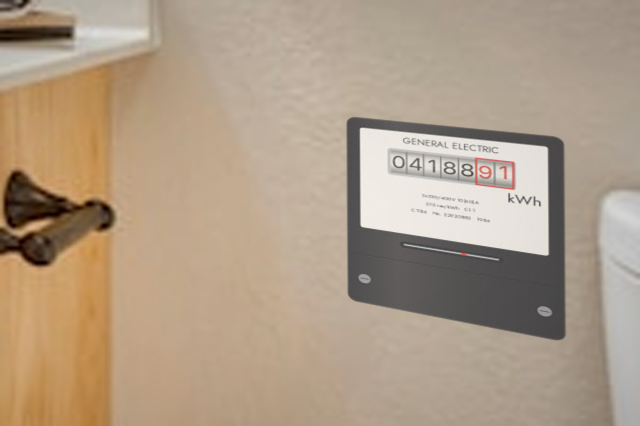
4188.91,kWh
